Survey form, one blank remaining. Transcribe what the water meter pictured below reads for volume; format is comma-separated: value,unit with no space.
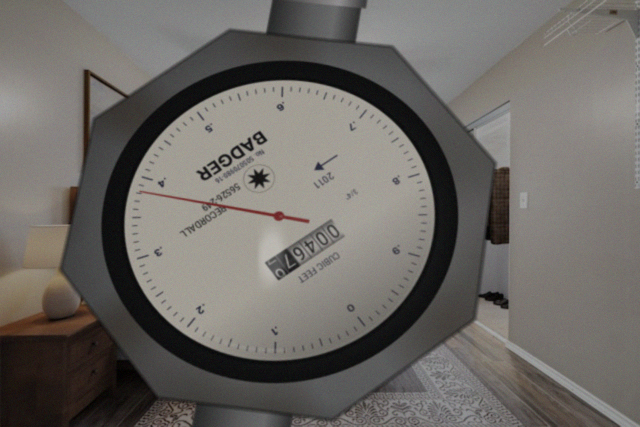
4676.38,ft³
